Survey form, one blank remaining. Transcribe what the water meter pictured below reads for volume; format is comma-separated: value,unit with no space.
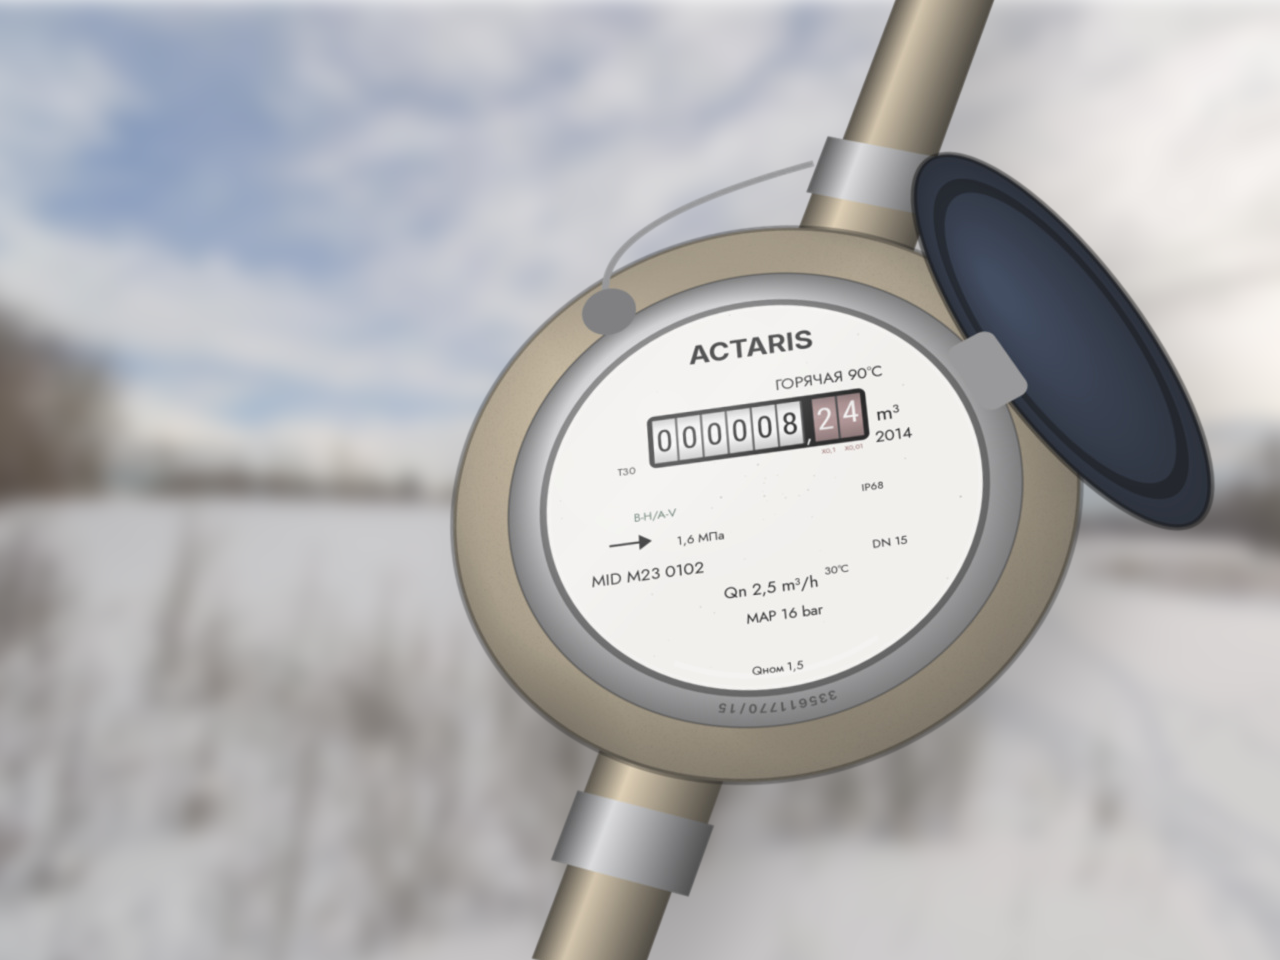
8.24,m³
